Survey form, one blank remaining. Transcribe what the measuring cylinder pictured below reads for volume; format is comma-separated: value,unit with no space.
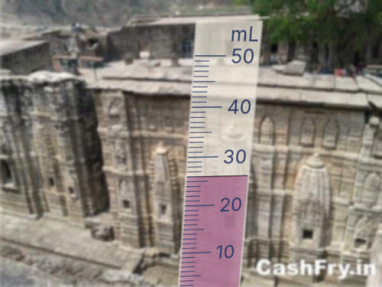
26,mL
